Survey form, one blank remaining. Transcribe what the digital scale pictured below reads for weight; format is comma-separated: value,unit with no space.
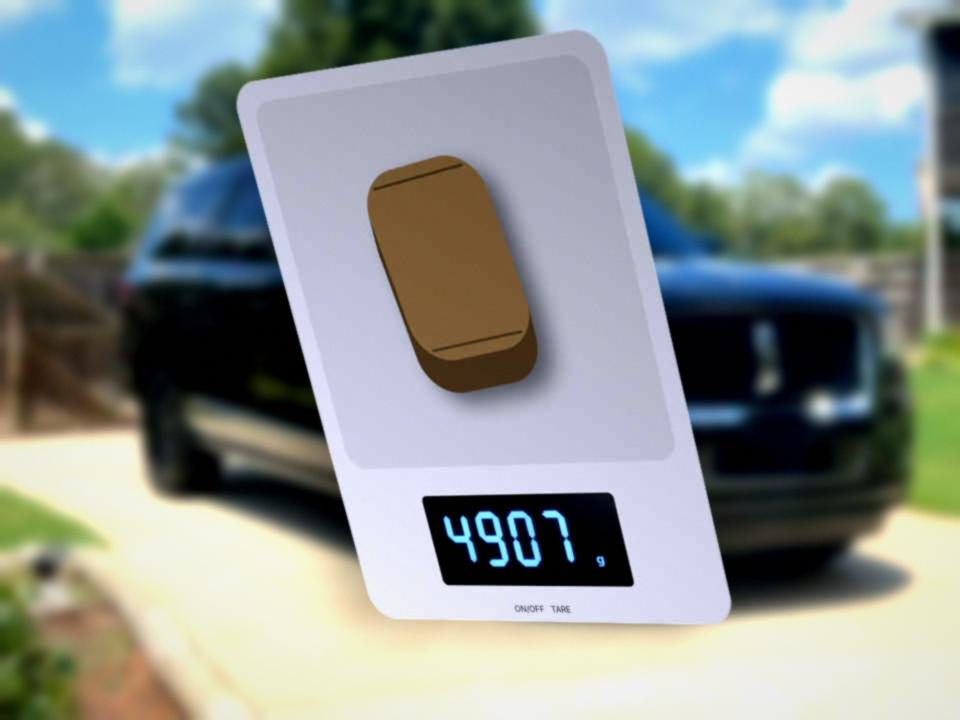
4907,g
